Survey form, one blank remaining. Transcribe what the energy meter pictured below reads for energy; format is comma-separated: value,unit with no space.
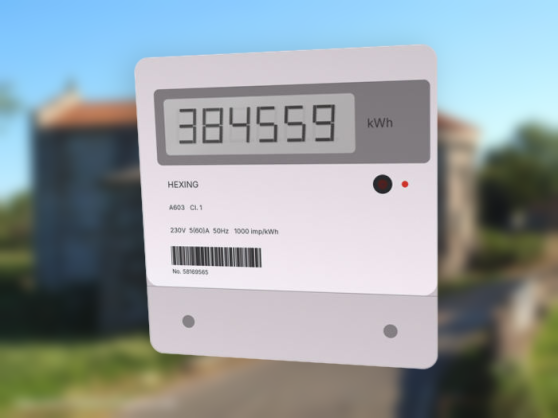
384559,kWh
